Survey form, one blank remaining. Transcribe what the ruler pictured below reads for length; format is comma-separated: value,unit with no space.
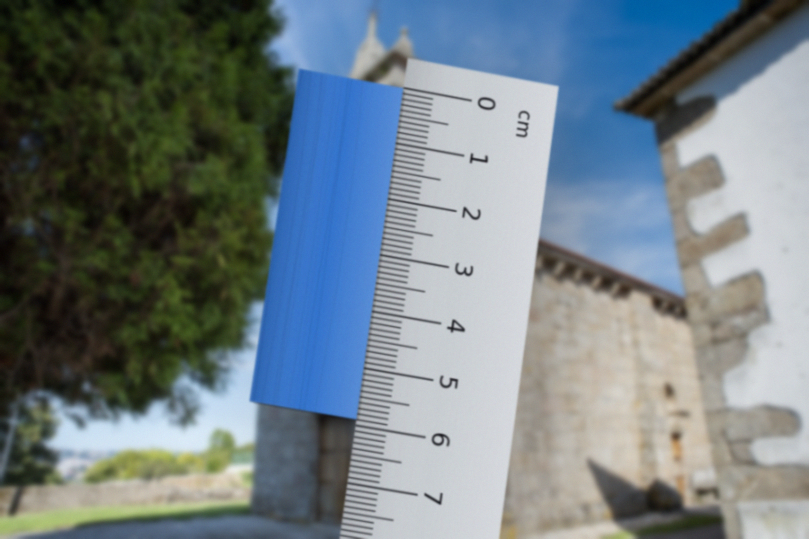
5.9,cm
